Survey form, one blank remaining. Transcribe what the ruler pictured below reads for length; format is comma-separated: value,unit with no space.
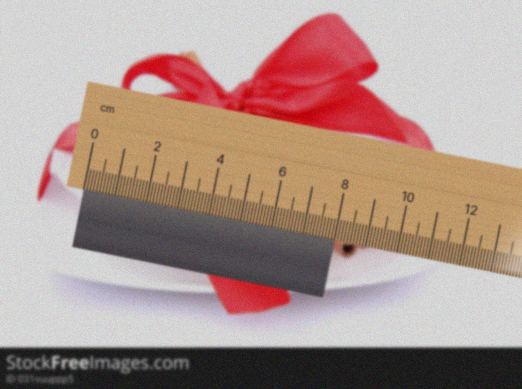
8,cm
